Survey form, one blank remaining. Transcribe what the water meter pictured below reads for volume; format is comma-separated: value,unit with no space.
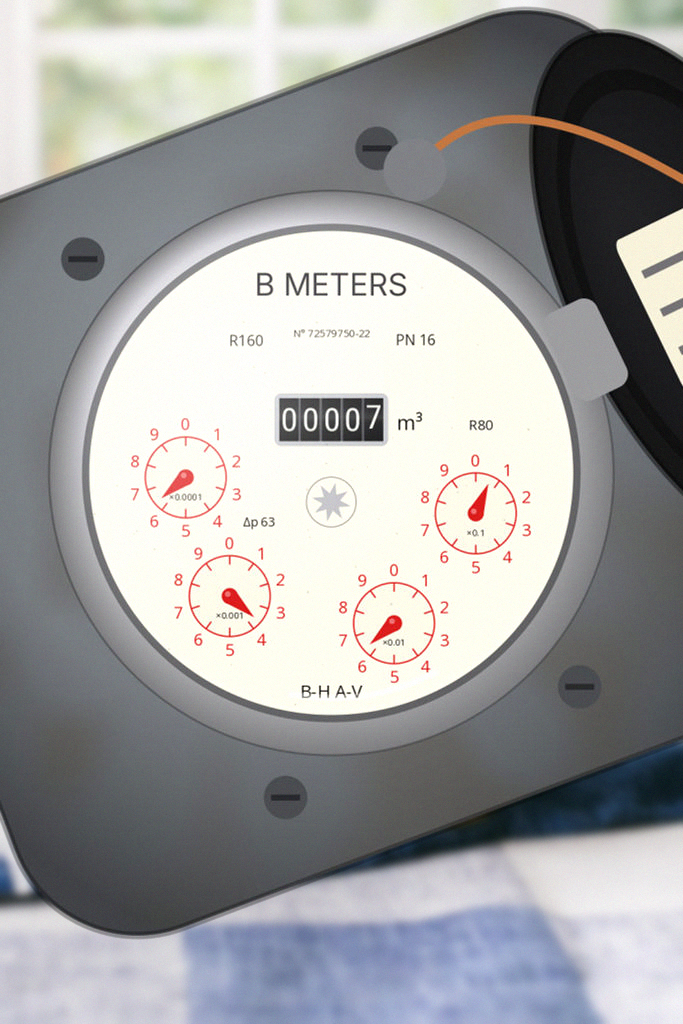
7.0636,m³
